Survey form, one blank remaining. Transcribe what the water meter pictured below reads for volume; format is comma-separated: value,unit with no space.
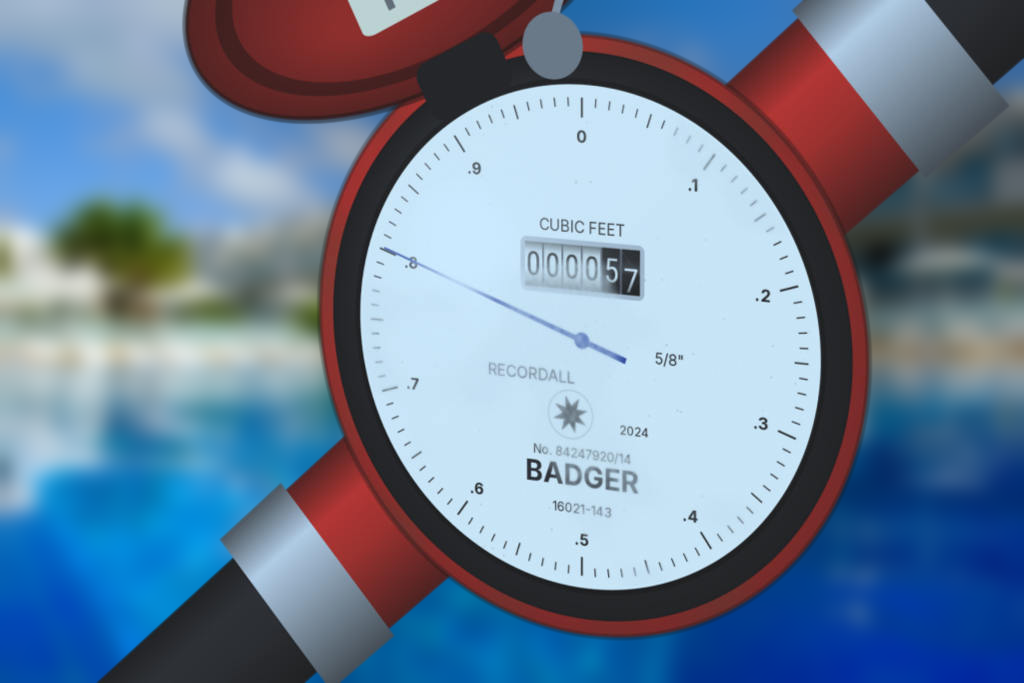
56.80,ft³
